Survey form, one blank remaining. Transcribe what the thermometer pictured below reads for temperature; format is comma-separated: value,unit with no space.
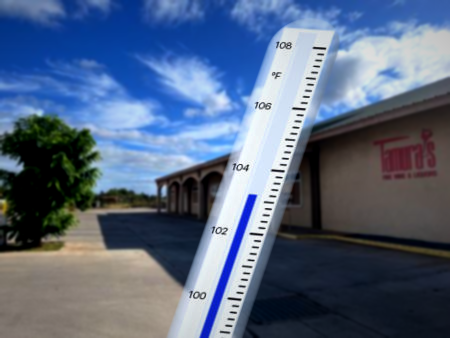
103.2,°F
